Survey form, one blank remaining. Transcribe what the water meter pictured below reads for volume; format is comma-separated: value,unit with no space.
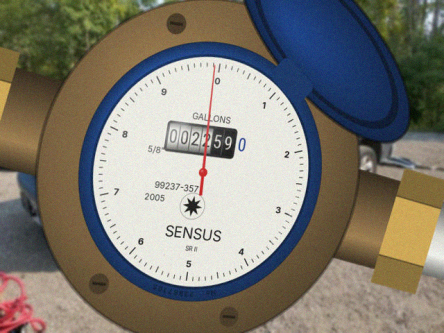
22589.9,gal
